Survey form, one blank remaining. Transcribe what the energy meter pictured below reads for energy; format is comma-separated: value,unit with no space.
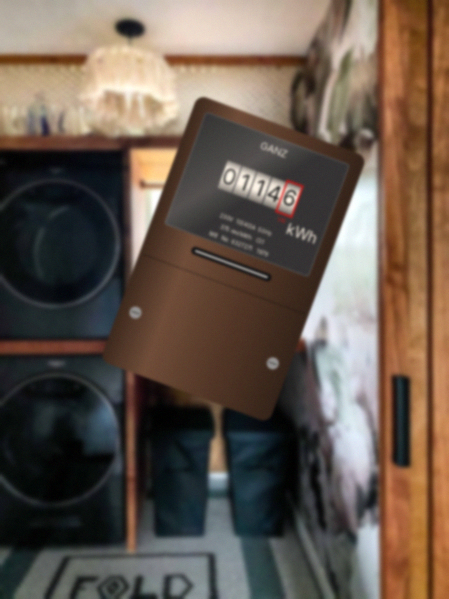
114.6,kWh
